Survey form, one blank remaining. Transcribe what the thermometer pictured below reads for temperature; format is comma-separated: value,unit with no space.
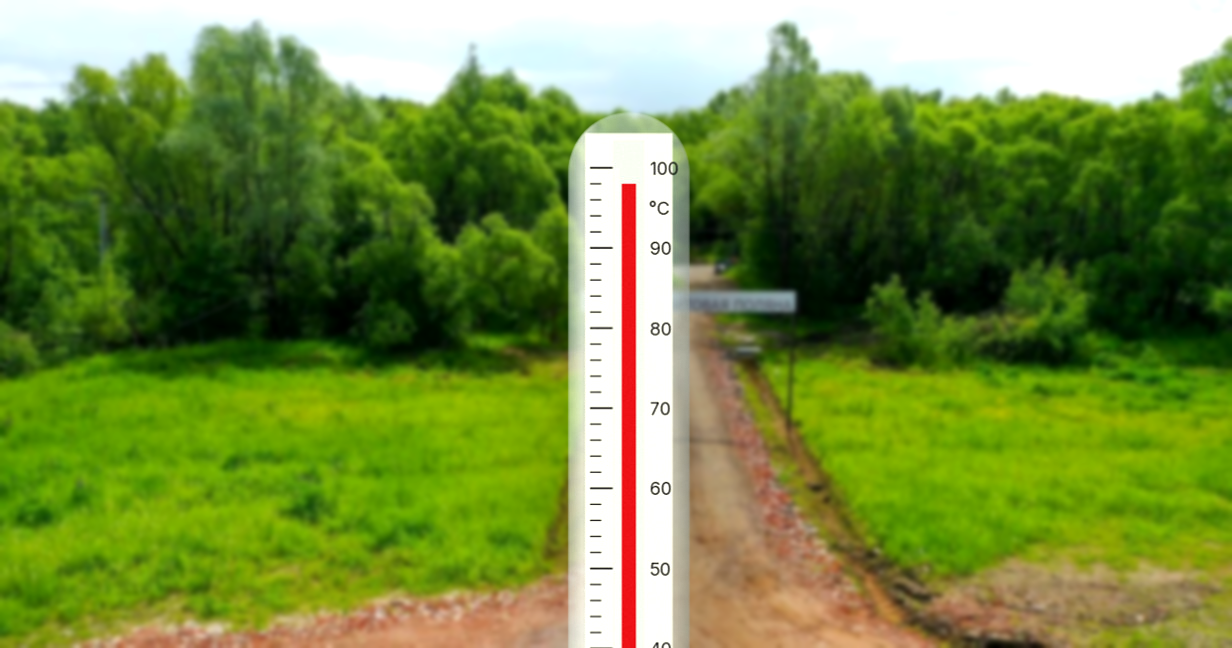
98,°C
